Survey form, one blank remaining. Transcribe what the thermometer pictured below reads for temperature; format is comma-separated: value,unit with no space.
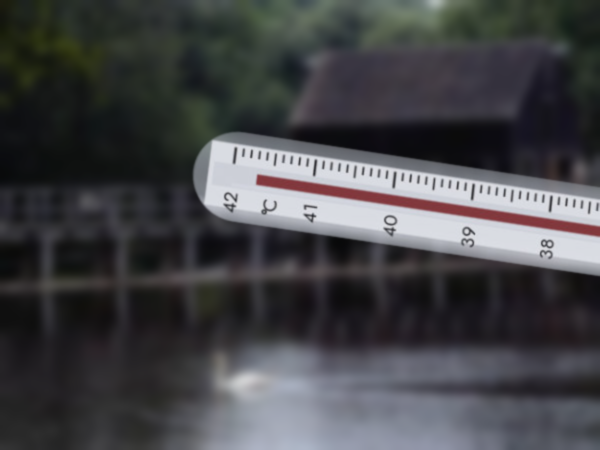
41.7,°C
